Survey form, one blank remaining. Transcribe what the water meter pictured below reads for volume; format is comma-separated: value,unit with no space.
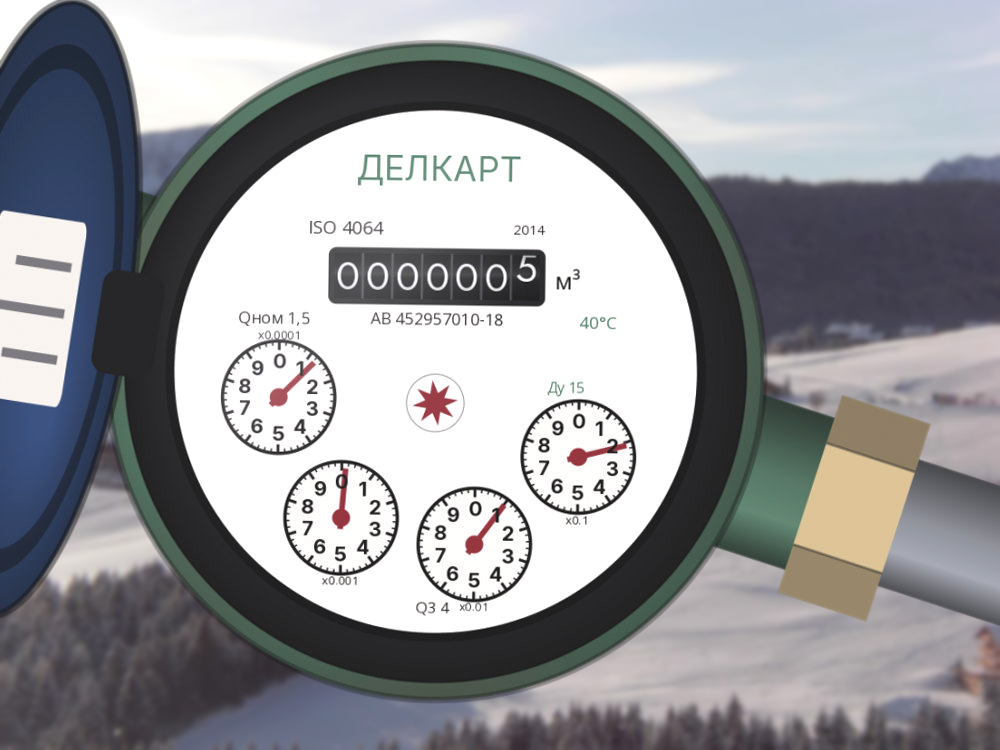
5.2101,m³
